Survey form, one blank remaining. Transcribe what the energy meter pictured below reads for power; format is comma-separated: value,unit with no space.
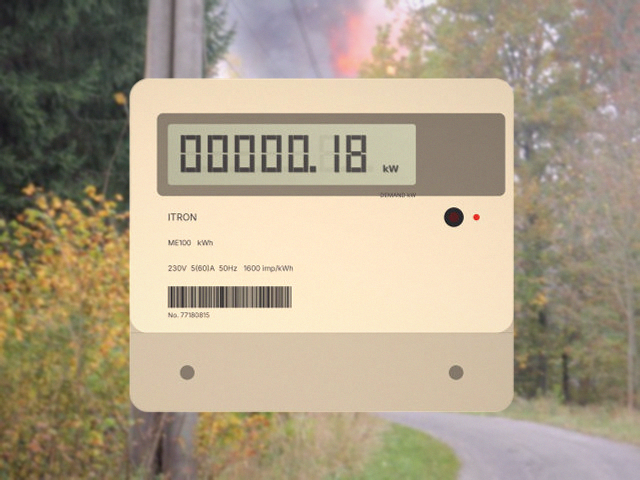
0.18,kW
